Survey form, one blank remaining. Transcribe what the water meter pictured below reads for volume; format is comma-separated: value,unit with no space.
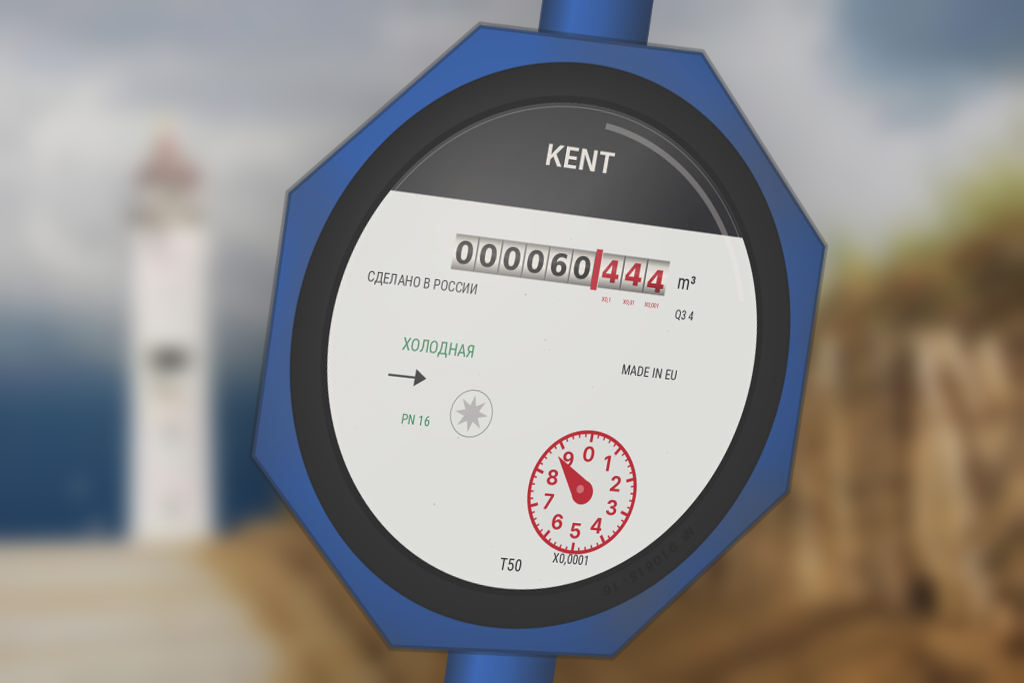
60.4438,m³
